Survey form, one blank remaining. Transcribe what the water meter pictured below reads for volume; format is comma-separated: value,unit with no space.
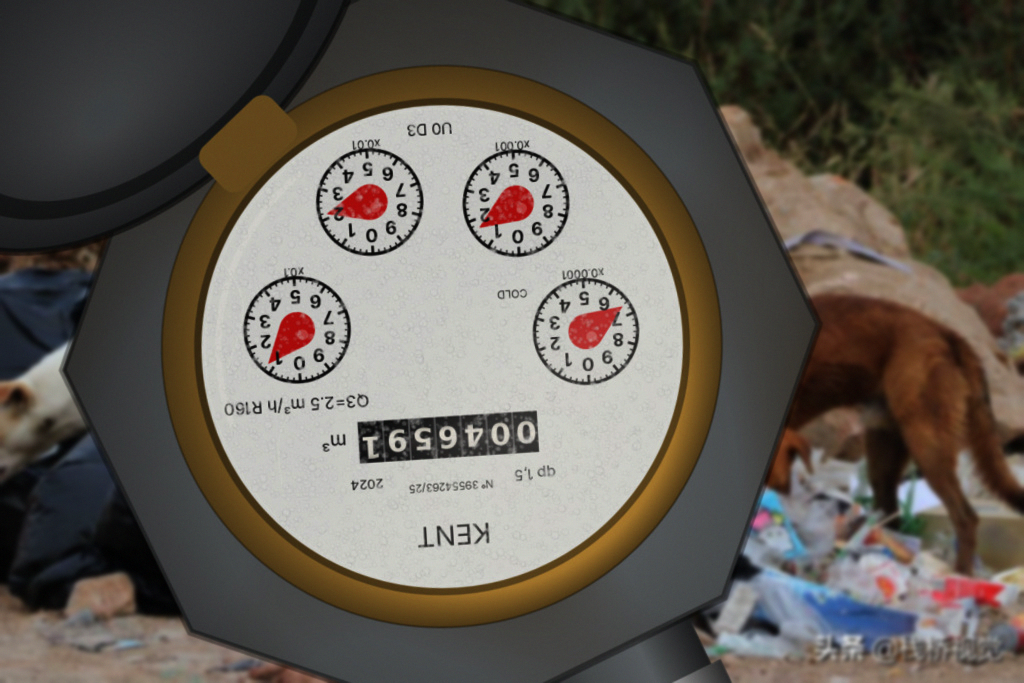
46591.1216,m³
